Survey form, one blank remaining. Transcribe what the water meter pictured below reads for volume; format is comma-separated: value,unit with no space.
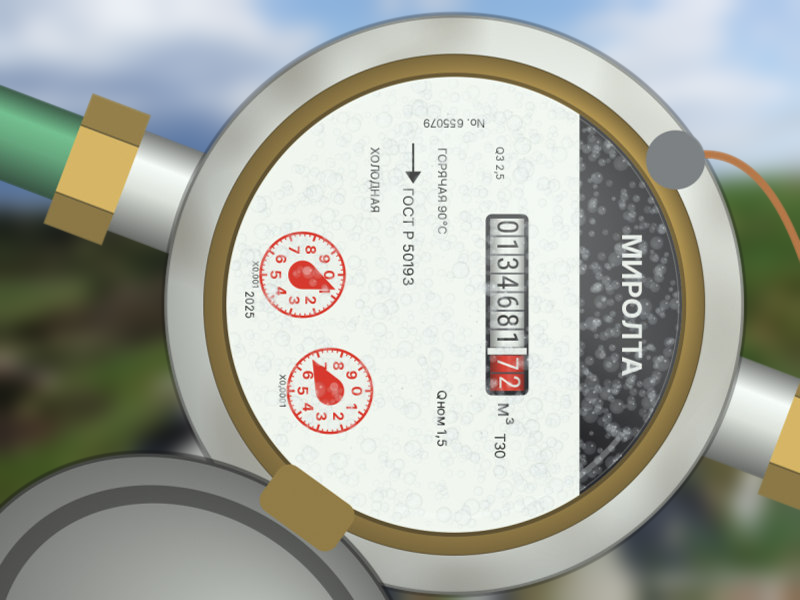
134681.7206,m³
